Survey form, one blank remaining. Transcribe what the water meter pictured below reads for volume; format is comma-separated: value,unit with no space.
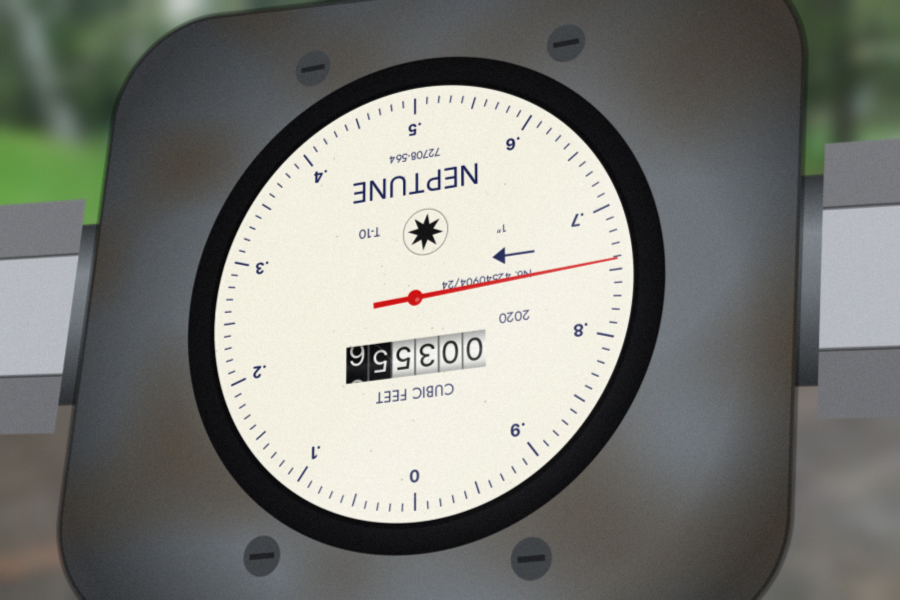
3555.74,ft³
